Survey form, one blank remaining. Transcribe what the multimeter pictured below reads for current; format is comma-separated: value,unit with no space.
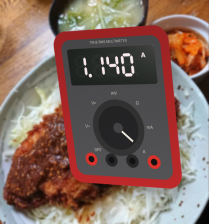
1.140,A
